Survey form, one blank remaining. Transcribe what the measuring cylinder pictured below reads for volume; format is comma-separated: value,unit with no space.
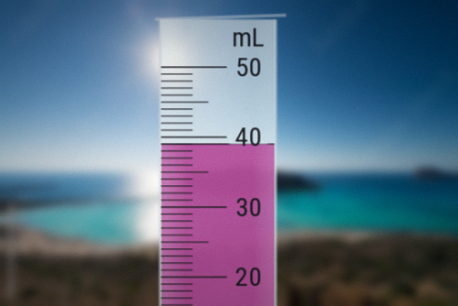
39,mL
